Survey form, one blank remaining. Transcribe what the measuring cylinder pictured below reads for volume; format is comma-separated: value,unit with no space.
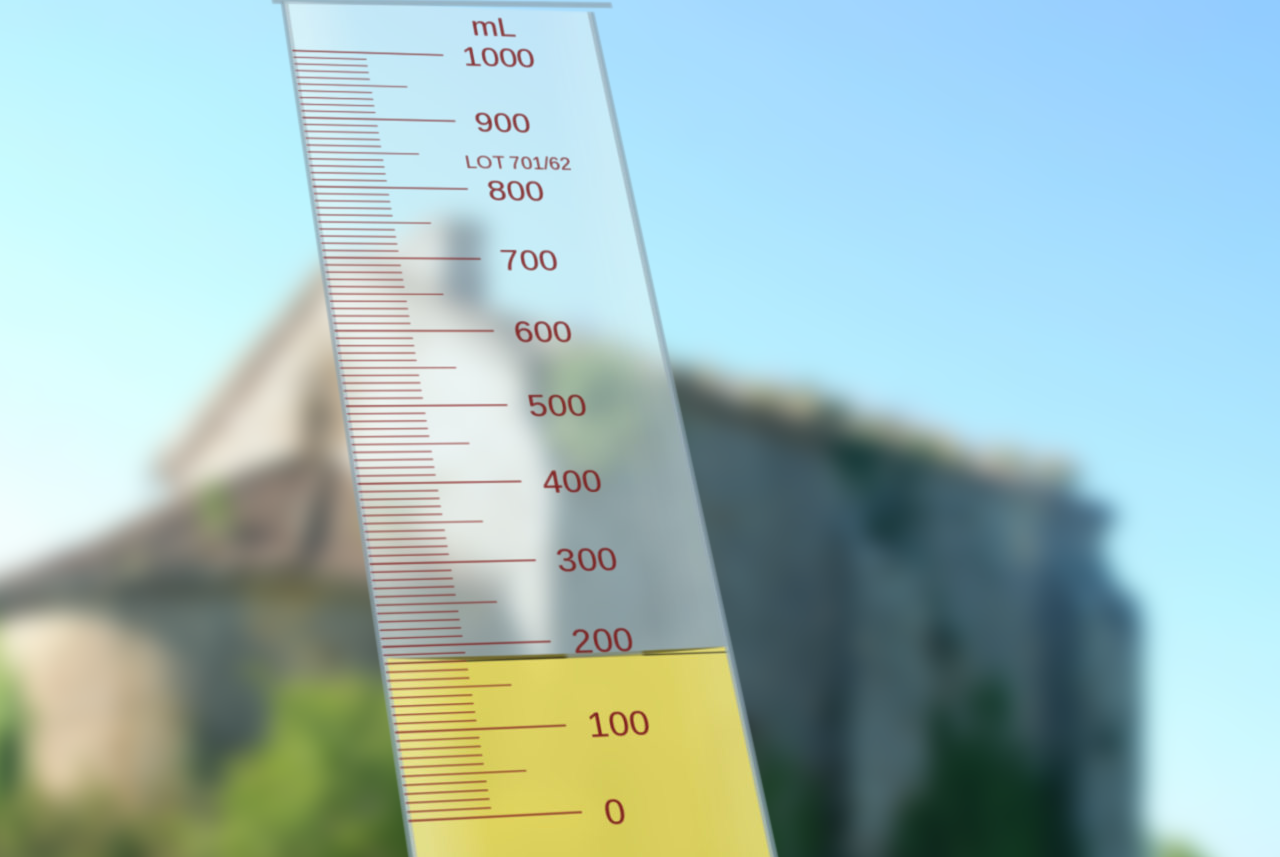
180,mL
